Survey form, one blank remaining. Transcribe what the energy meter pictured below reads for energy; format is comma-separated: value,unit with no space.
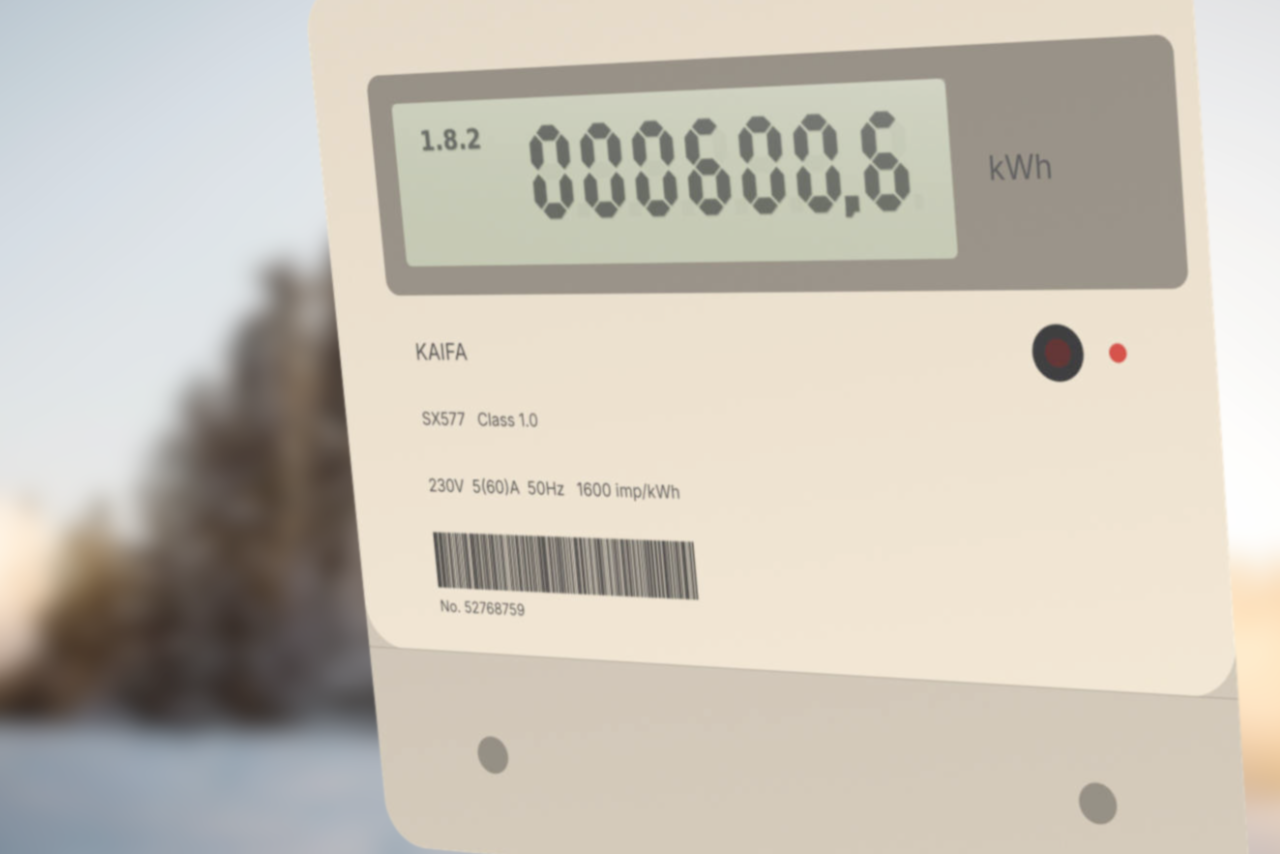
600.6,kWh
